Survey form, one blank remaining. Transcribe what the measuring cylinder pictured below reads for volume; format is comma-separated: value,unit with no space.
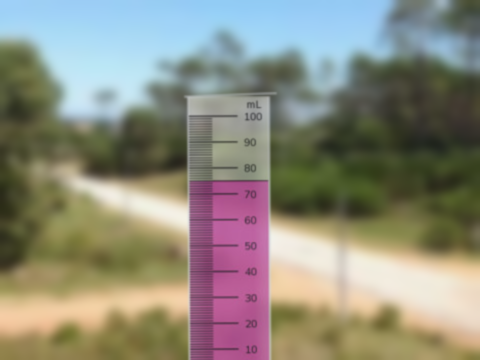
75,mL
